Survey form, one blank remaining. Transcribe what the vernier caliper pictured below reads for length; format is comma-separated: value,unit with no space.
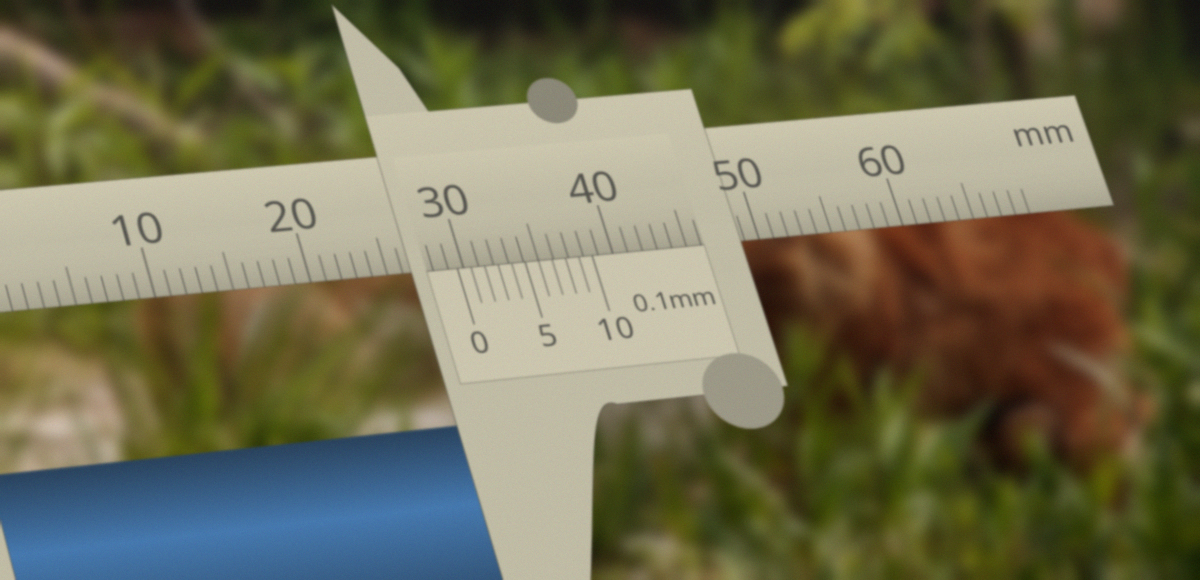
29.6,mm
